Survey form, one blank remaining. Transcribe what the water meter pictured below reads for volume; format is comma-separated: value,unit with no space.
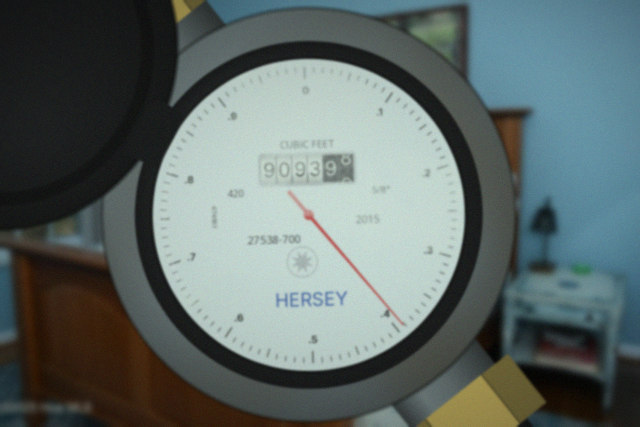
909398.39,ft³
